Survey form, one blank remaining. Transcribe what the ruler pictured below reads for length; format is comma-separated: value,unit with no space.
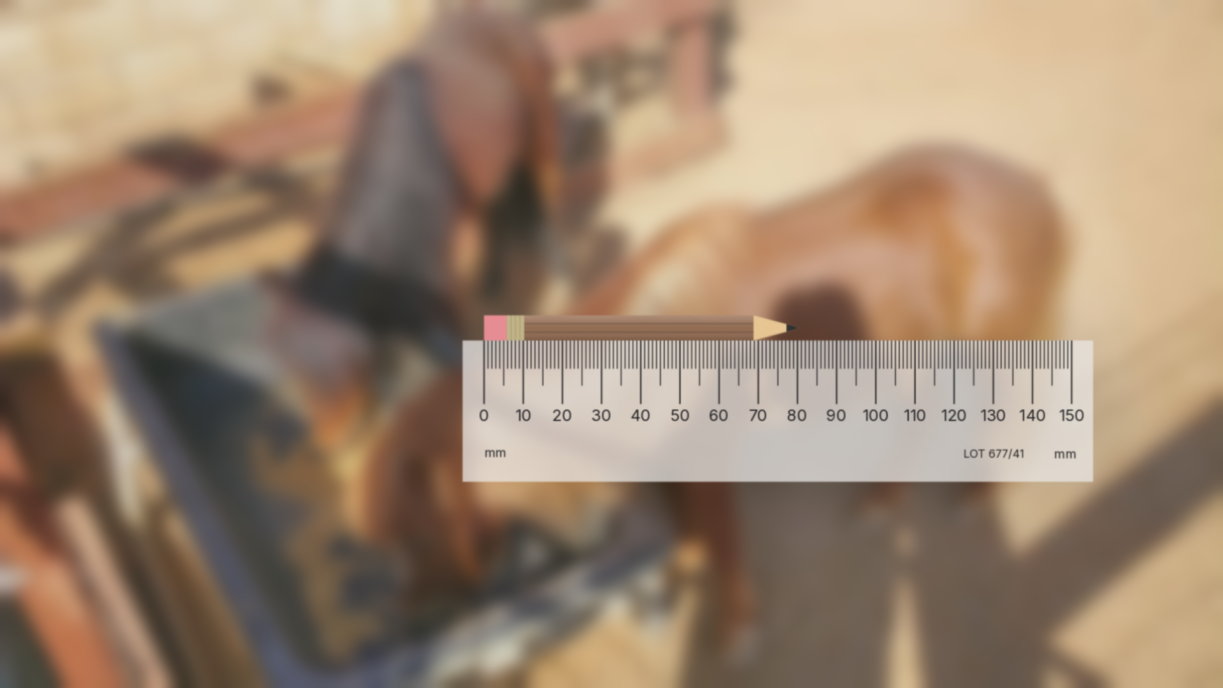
80,mm
